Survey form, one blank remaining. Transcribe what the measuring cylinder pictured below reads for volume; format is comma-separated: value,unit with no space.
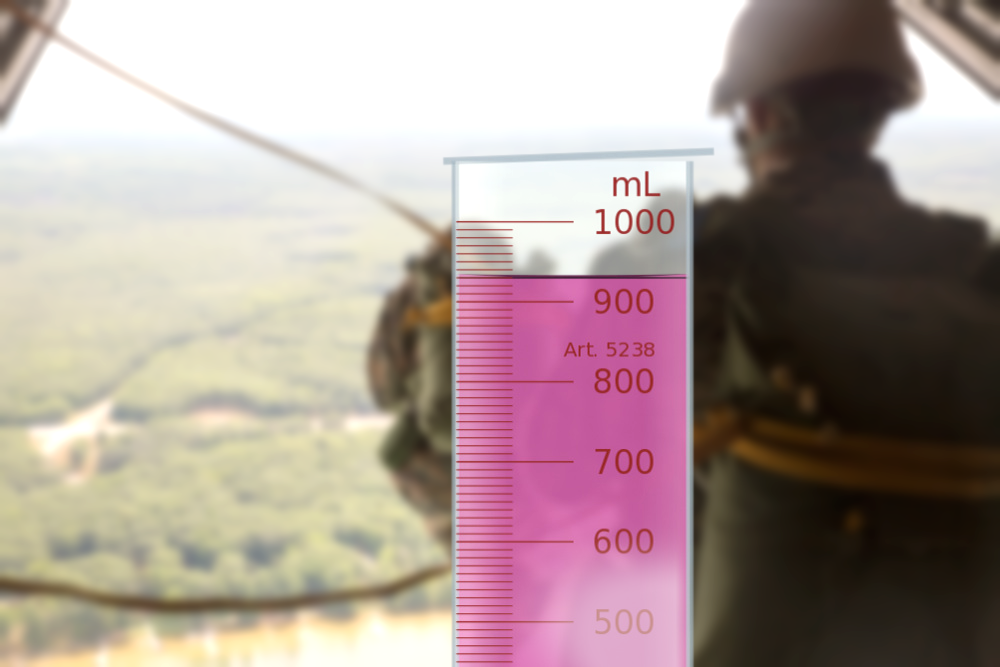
930,mL
